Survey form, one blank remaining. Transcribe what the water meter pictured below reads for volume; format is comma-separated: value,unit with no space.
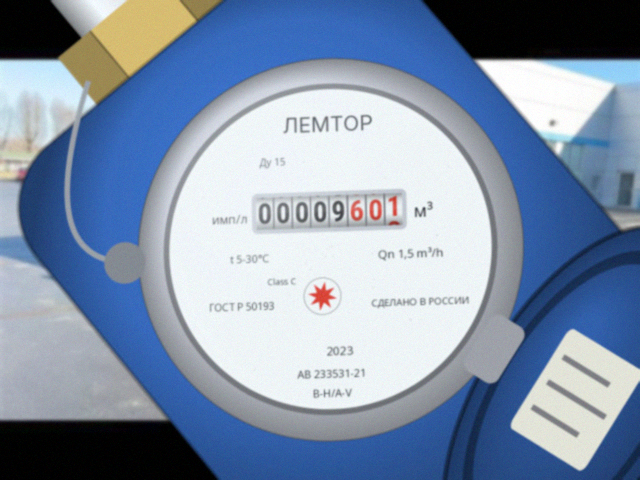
9.601,m³
